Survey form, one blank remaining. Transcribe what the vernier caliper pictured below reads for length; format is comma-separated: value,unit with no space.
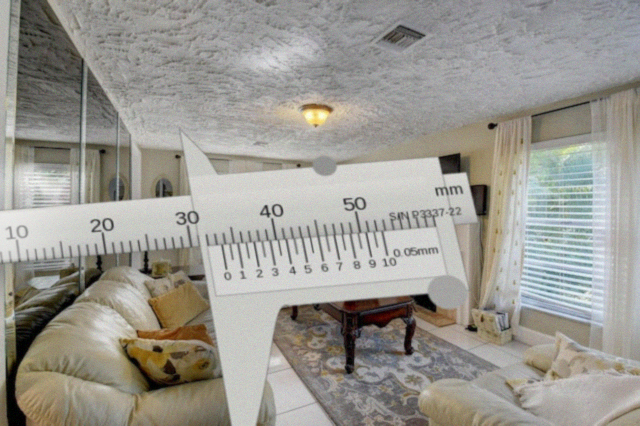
33.6,mm
